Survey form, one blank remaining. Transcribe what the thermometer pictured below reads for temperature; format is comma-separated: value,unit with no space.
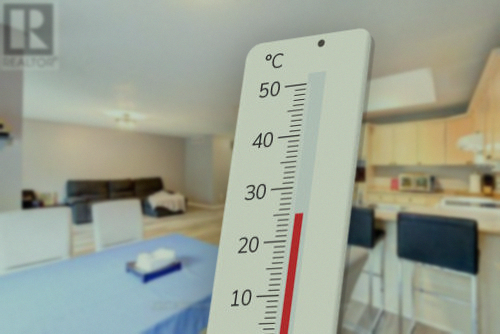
25,°C
